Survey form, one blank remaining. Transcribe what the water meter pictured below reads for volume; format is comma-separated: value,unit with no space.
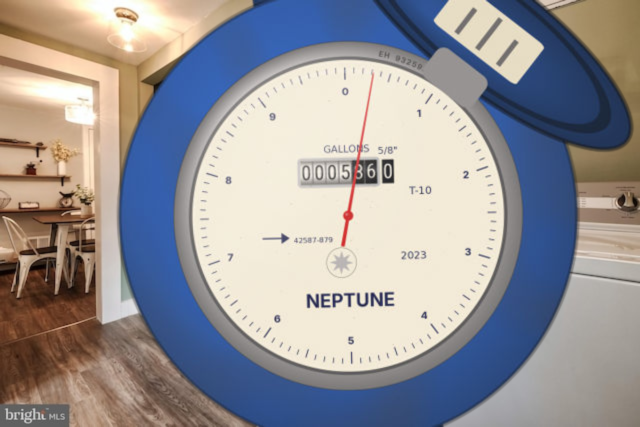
5860.3,gal
